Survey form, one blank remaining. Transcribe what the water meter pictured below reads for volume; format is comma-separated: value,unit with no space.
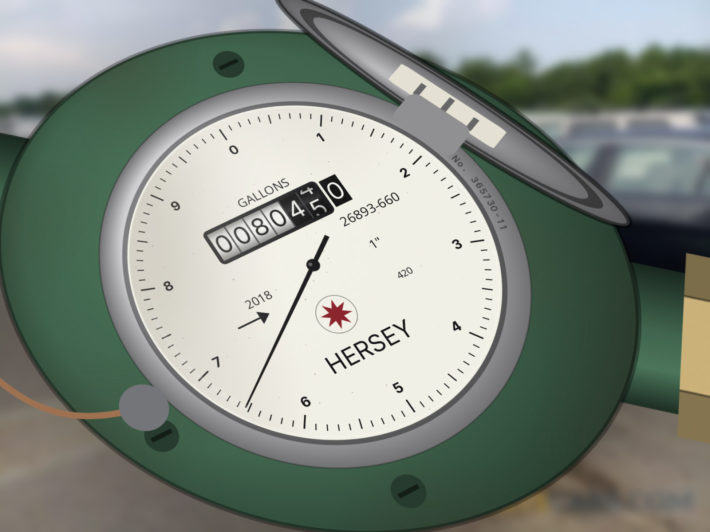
80446.5,gal
